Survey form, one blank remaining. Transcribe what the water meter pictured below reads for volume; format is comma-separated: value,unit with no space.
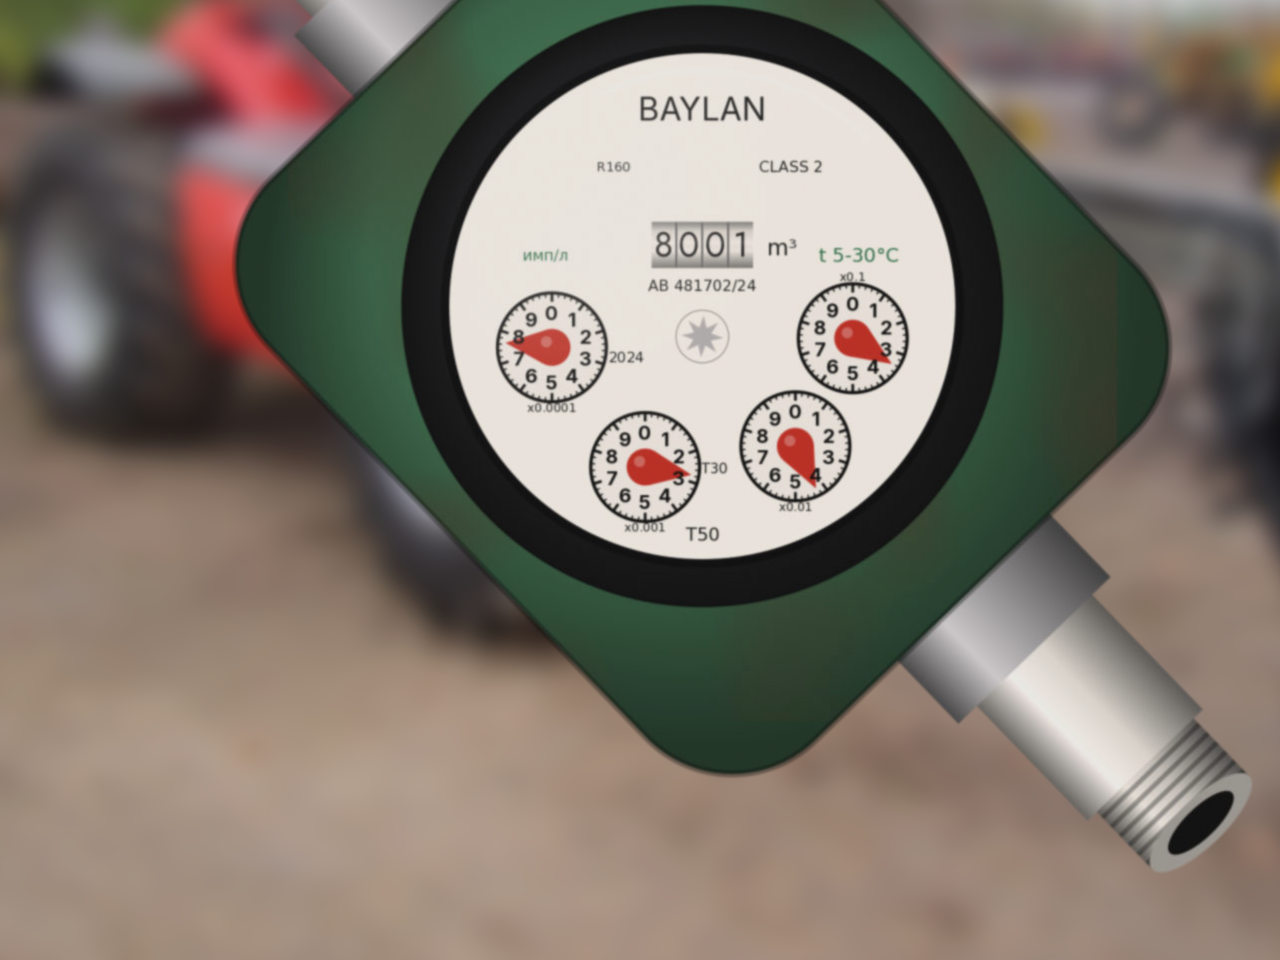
8001.3427,m³
